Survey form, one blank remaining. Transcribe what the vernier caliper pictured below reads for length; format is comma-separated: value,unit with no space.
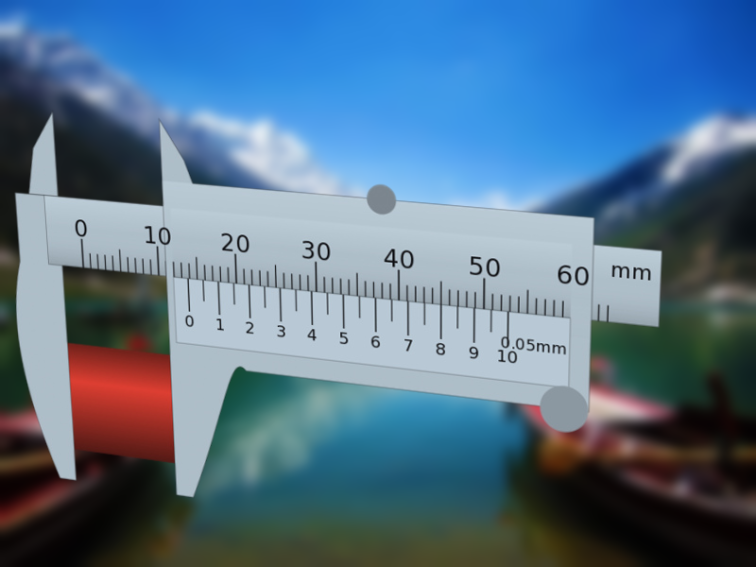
13.8,mm
